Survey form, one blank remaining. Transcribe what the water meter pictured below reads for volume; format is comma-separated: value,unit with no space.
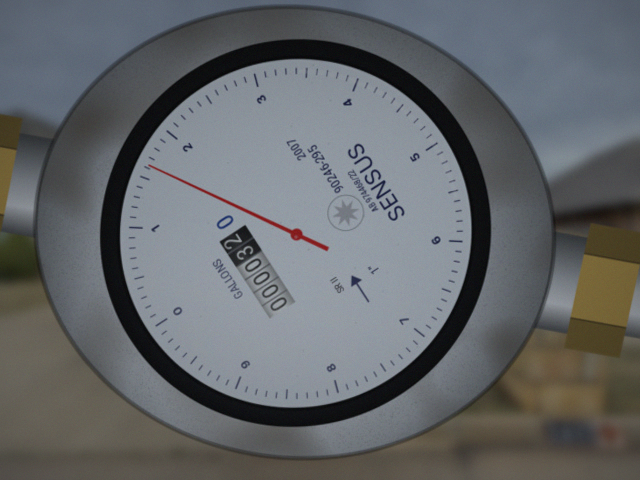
321.6,gal
